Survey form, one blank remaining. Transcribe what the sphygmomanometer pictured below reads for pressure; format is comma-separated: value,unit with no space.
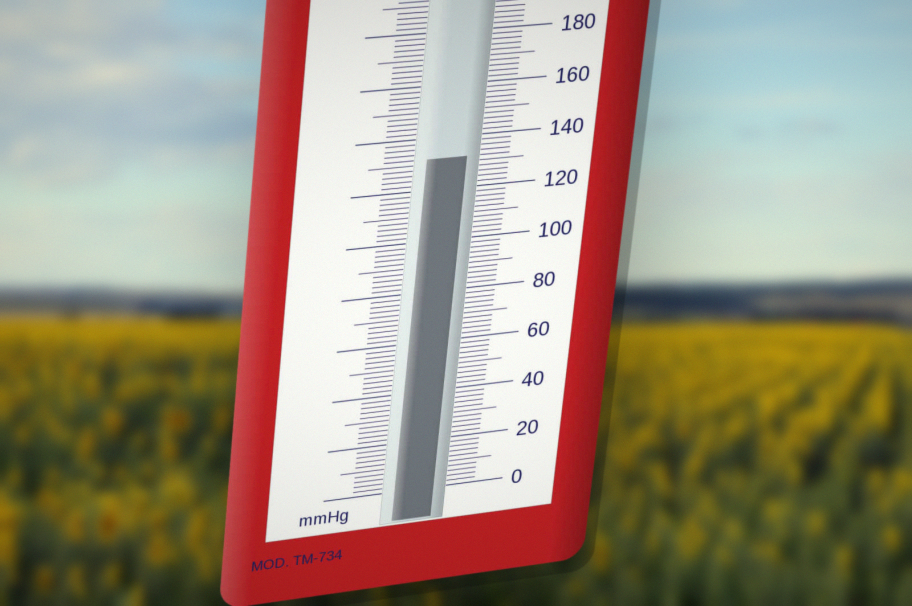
132,mmHg
